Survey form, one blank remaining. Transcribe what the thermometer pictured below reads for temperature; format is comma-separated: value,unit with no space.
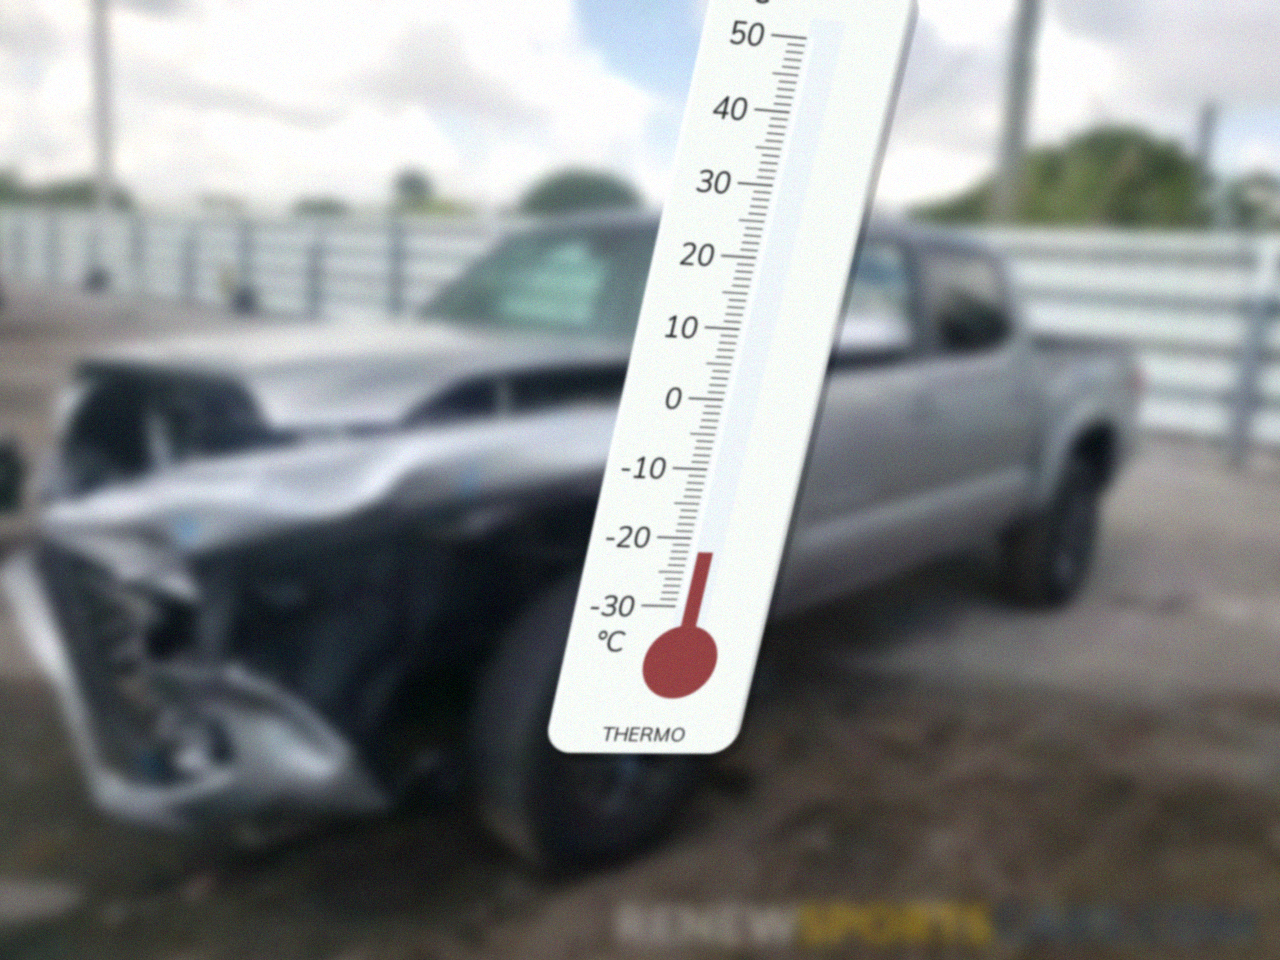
-22,°C
